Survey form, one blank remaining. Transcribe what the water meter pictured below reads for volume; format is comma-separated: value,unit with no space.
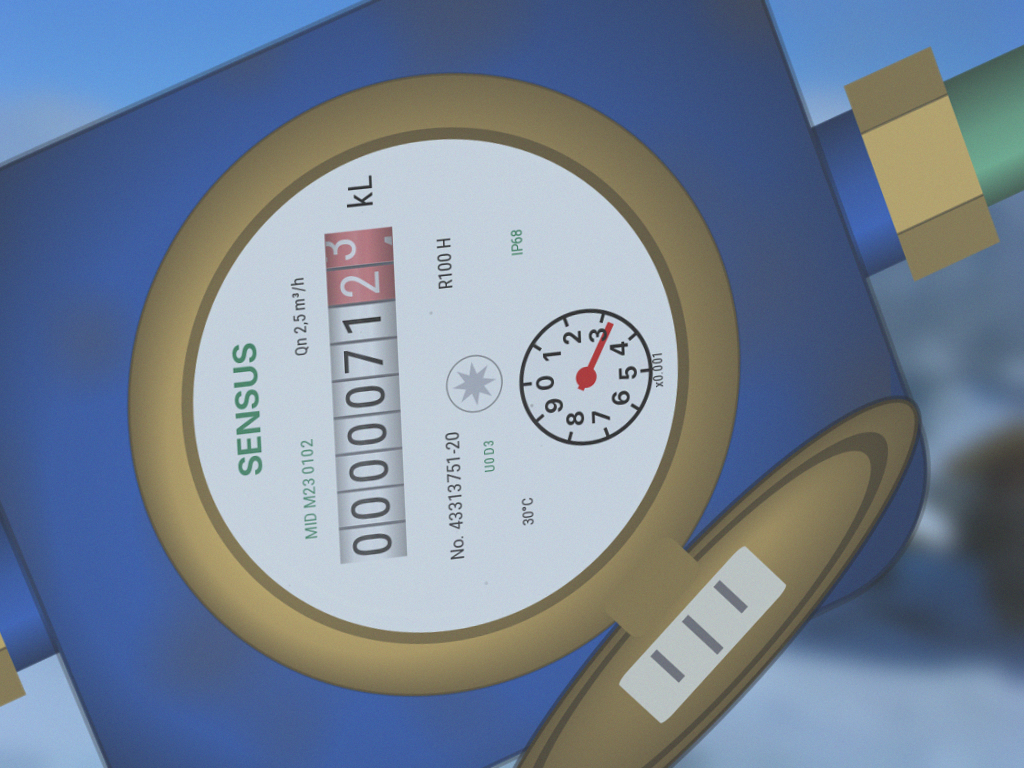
71.233,kL
